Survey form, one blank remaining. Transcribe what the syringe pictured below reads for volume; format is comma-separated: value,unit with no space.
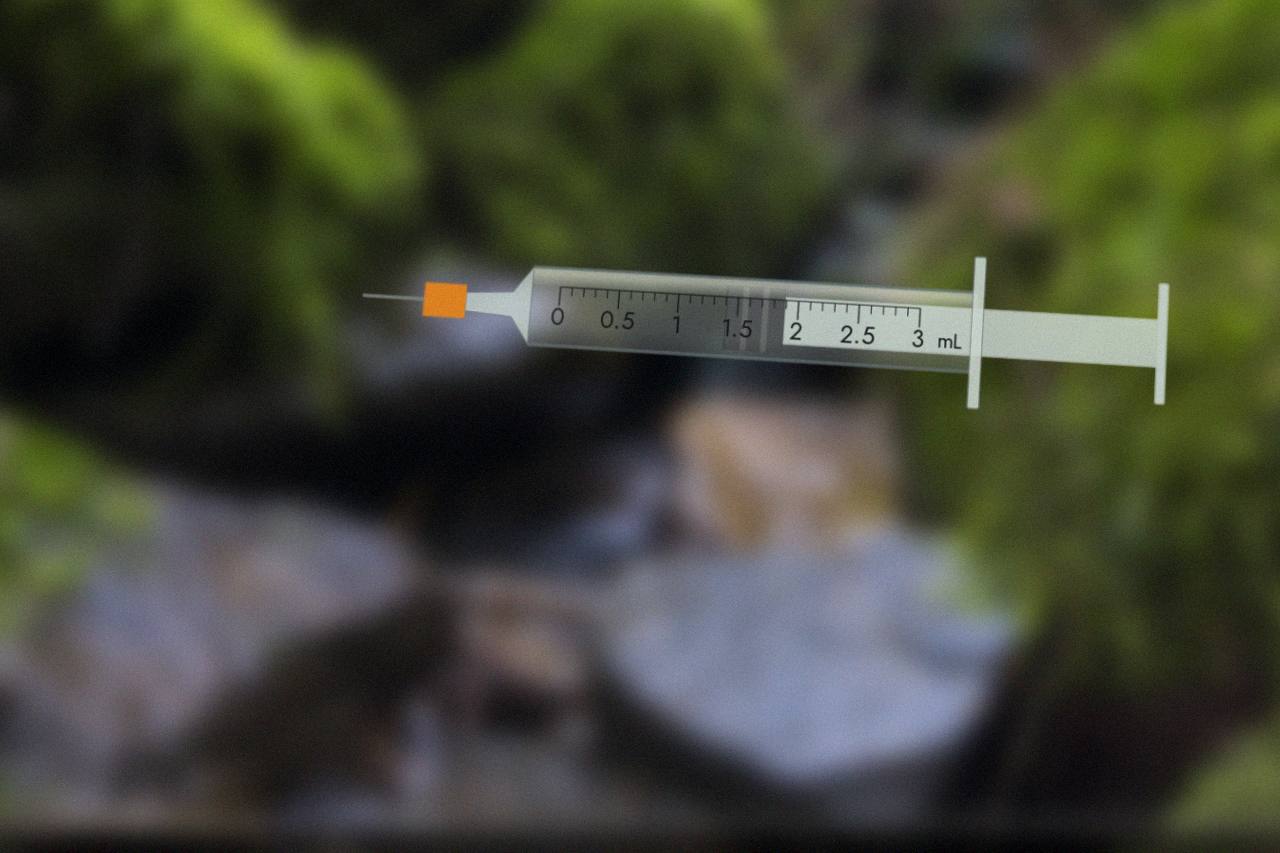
1.4,mL
